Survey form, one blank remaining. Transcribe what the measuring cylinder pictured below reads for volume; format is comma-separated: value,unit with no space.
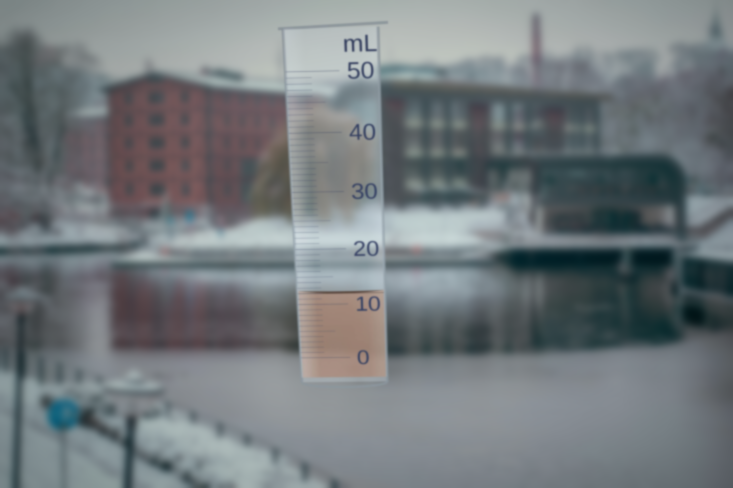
12,mL
